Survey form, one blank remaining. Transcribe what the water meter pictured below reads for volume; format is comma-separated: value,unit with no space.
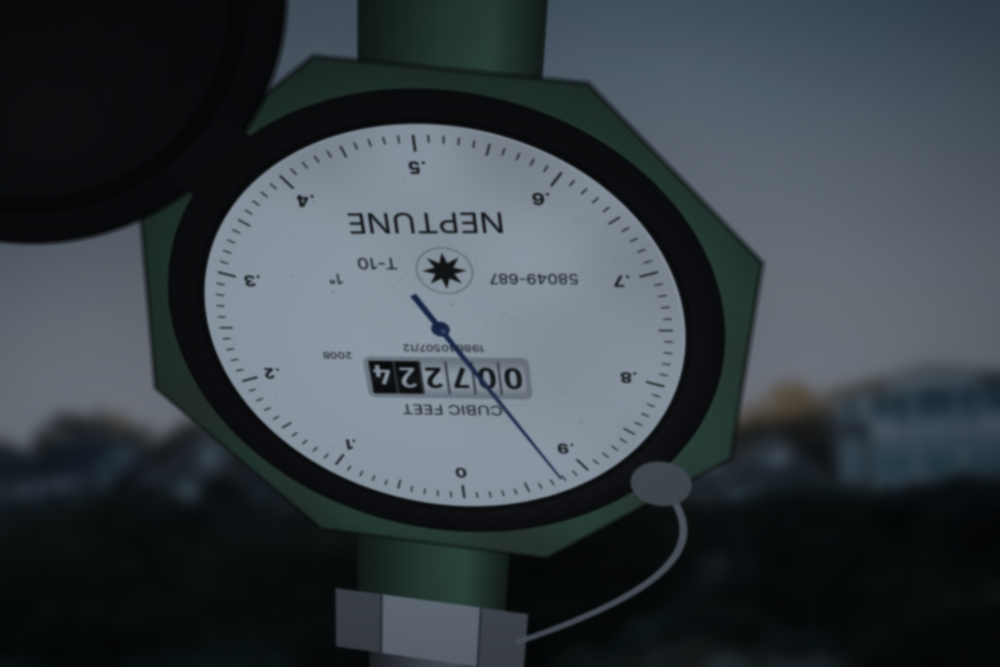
7223.92,ft³
